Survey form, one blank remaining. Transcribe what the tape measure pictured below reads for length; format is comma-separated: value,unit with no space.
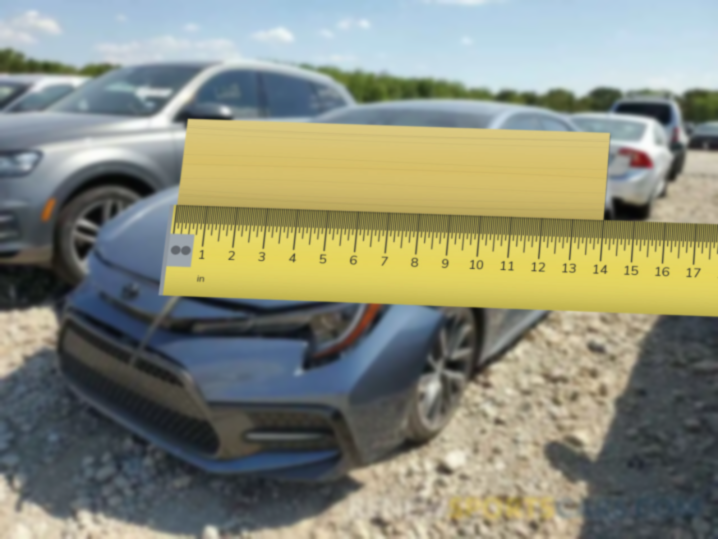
14,in
